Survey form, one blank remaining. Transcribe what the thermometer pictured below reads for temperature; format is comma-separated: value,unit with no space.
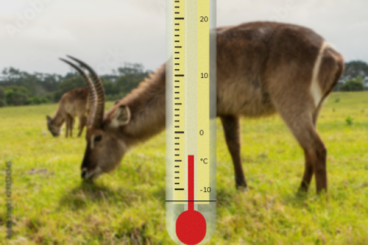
-4,°C
